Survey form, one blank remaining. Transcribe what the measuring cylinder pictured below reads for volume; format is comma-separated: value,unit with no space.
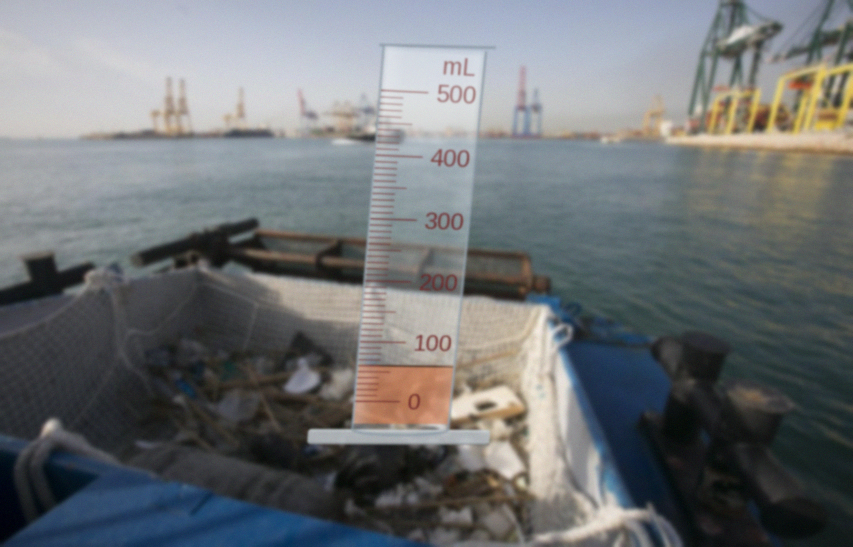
60,mL
